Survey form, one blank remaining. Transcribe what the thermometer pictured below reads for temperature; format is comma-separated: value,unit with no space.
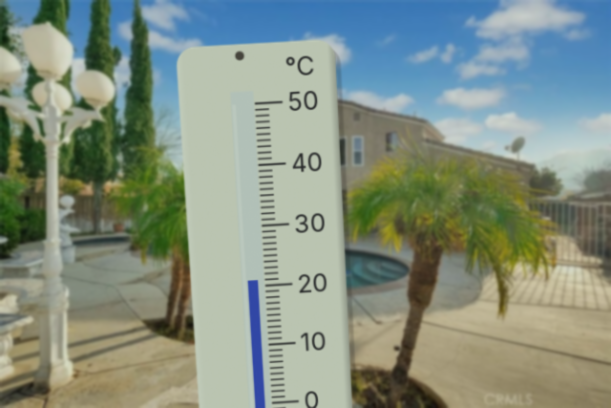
21,°C
